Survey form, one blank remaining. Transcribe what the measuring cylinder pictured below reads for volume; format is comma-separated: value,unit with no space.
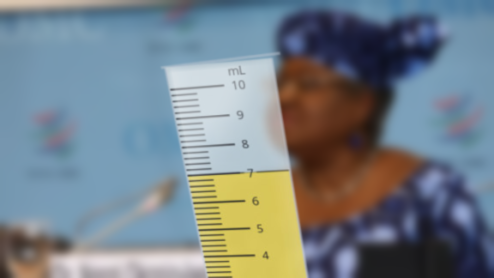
7,mL
